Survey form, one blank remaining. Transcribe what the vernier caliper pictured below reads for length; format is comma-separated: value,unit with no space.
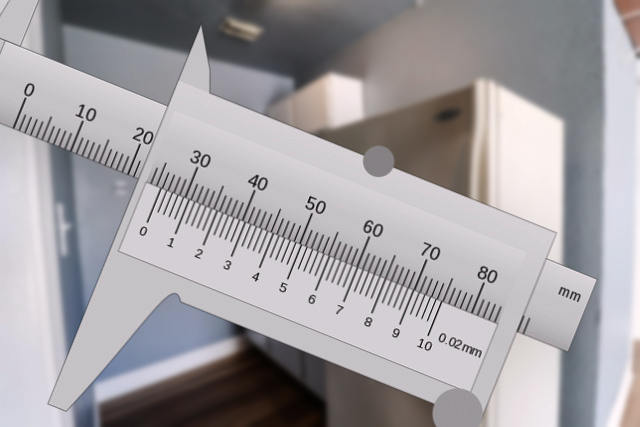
25.8,mm
